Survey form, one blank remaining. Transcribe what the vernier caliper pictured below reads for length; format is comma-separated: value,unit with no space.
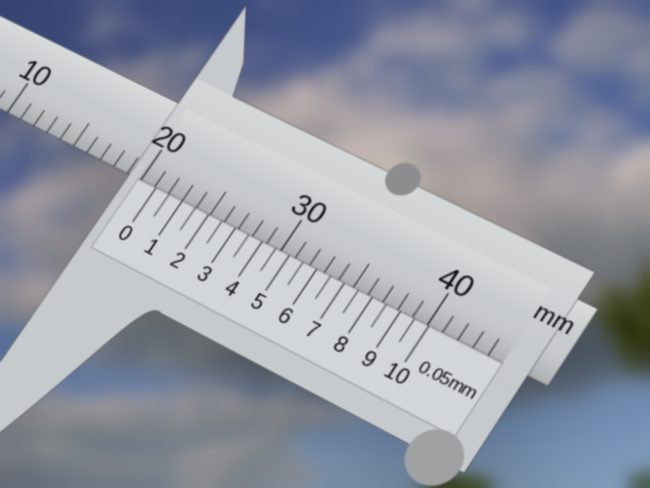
21.1,mm
